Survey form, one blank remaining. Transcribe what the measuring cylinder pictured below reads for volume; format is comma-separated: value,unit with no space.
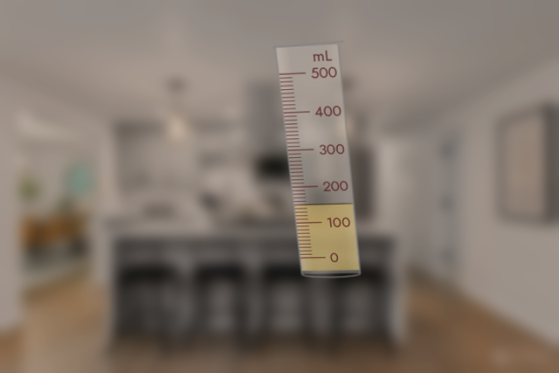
150,mL
